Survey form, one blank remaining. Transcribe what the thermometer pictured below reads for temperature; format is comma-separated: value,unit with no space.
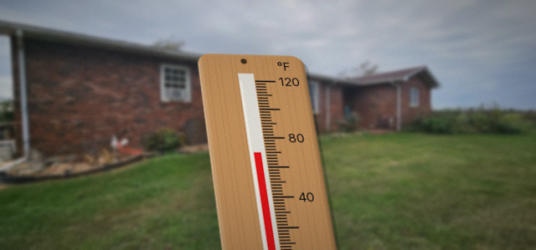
70,°F
